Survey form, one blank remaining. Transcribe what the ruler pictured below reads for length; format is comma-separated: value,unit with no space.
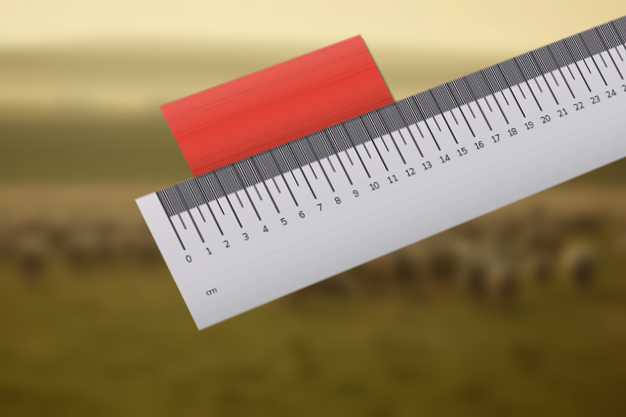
11,cm
